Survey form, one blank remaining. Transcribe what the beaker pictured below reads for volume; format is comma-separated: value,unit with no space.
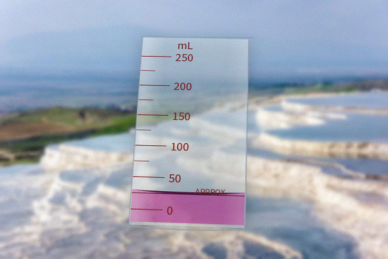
25,mL
